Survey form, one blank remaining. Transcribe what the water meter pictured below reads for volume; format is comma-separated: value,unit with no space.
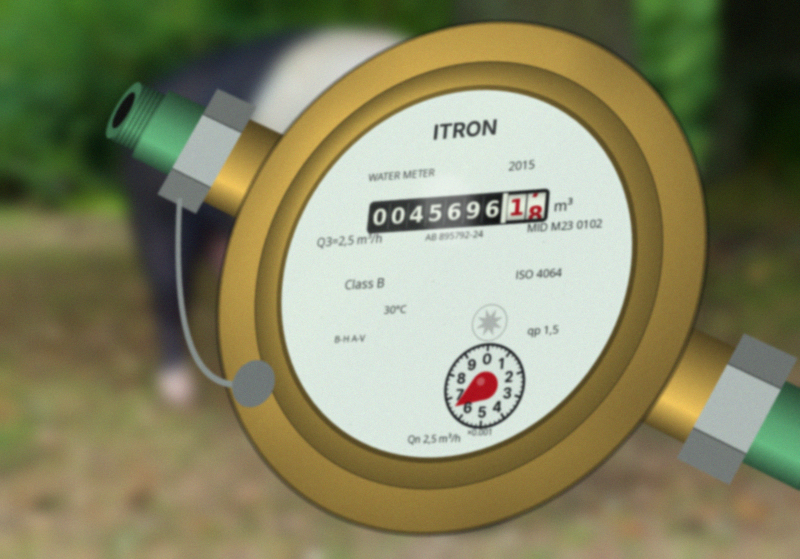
45696.176,m³
